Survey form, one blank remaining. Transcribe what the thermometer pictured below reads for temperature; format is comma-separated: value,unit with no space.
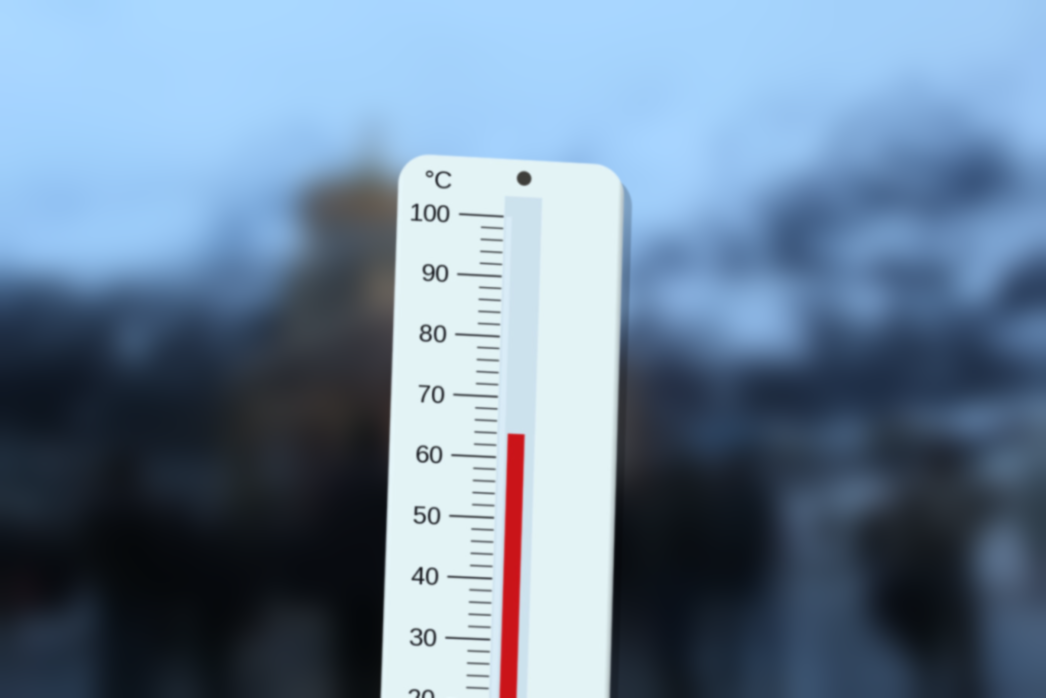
64,°C
